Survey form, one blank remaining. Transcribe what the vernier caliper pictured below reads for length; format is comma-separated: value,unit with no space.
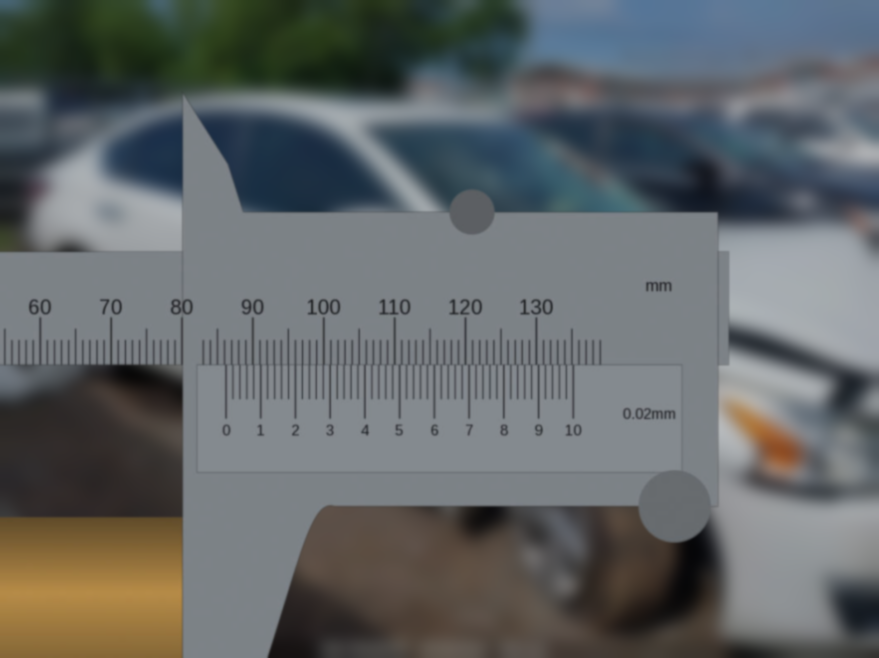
86.2,mm
